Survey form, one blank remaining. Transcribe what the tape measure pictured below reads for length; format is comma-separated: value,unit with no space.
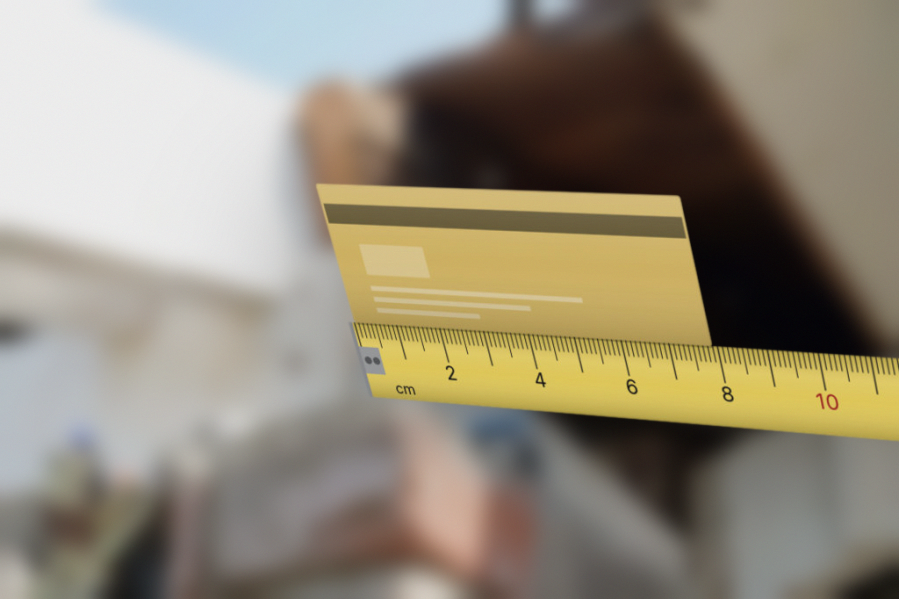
7.9,cm
